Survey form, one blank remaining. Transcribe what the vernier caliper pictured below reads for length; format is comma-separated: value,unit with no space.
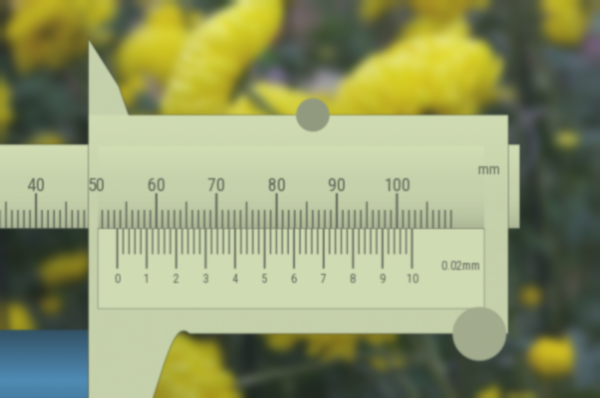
53.5,mm
